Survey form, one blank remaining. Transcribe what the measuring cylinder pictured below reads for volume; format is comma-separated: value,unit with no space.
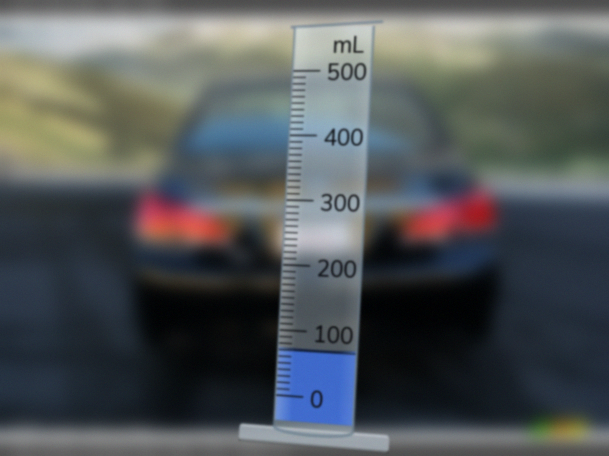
70,mL
